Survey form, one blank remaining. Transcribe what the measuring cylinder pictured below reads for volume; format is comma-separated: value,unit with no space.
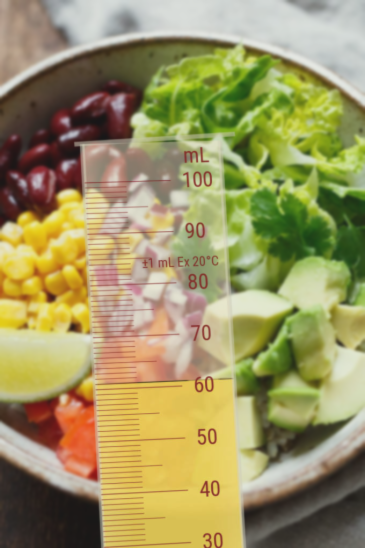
61,mL
